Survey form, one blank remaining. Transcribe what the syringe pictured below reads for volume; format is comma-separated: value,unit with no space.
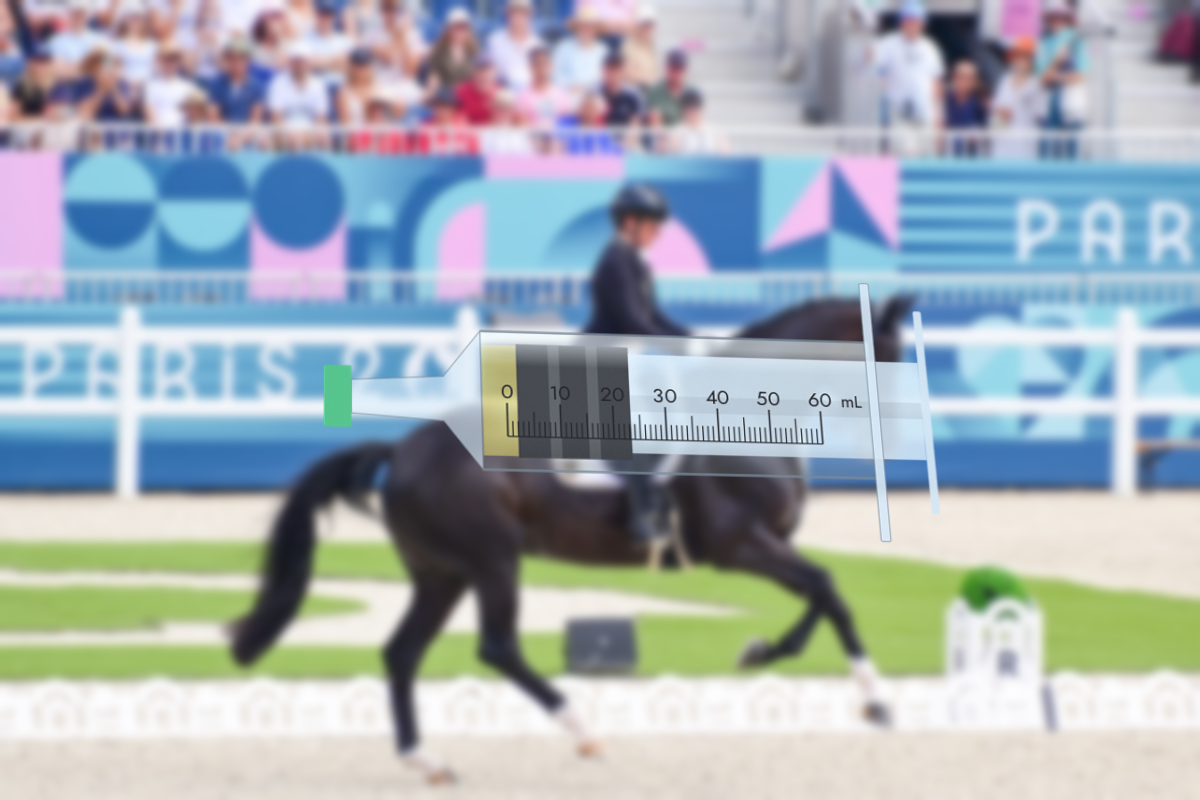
2,mL
